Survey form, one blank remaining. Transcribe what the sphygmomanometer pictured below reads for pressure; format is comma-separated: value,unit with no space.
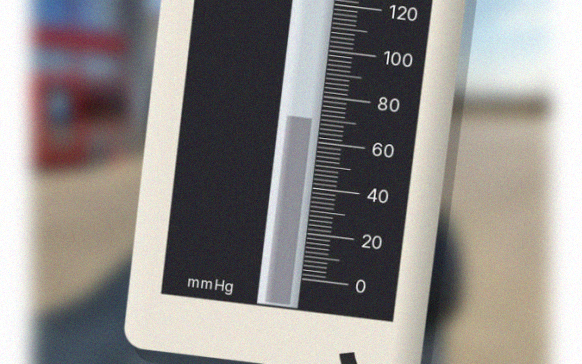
70,mmHg
